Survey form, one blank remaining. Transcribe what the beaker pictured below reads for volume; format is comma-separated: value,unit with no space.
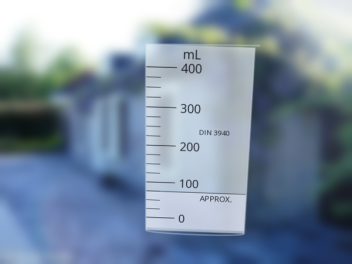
75,mL
